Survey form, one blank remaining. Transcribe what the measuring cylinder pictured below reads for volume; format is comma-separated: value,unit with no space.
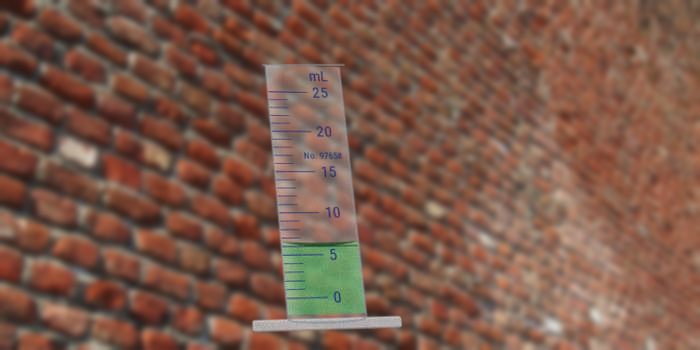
6,mL
